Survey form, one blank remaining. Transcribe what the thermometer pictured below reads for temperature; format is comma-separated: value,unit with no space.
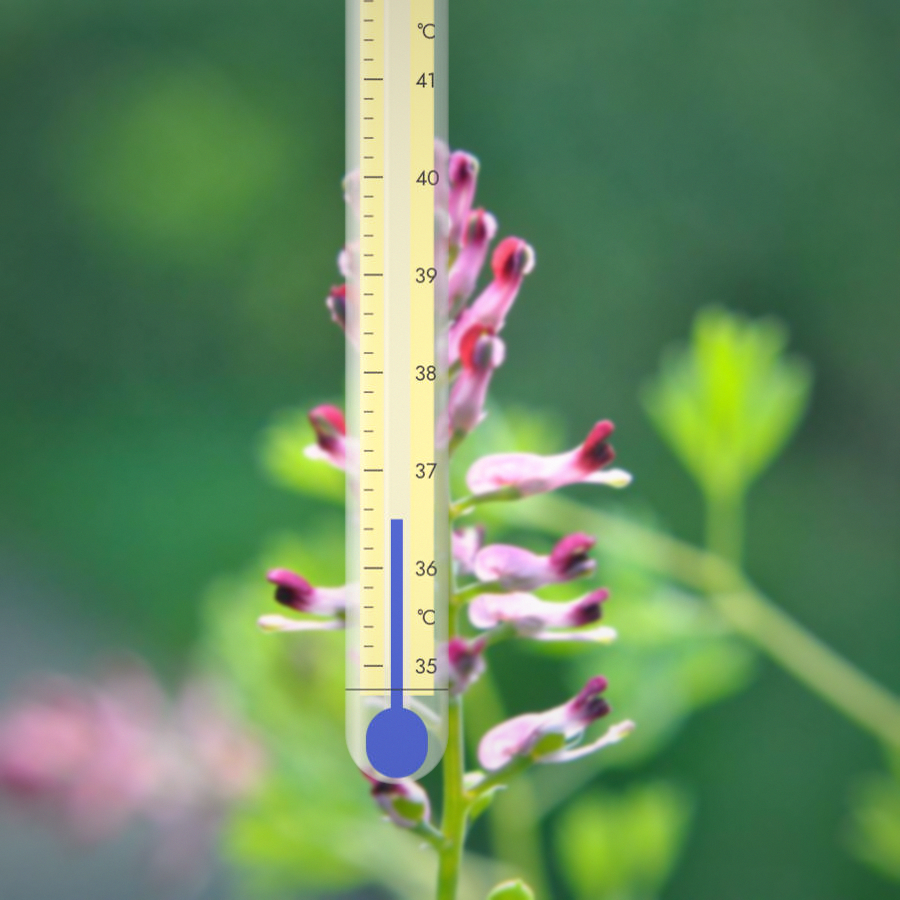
36.5,°C
